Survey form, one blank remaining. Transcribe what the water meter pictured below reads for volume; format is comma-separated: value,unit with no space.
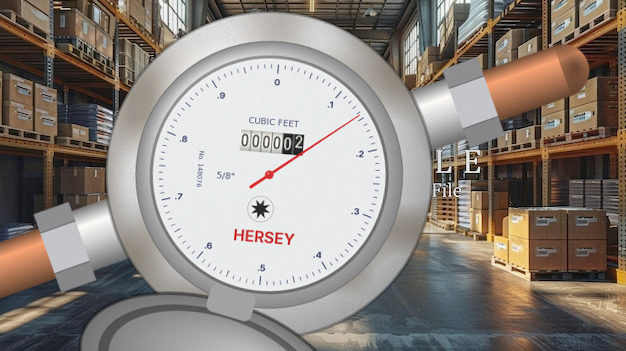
2.14,ft³
